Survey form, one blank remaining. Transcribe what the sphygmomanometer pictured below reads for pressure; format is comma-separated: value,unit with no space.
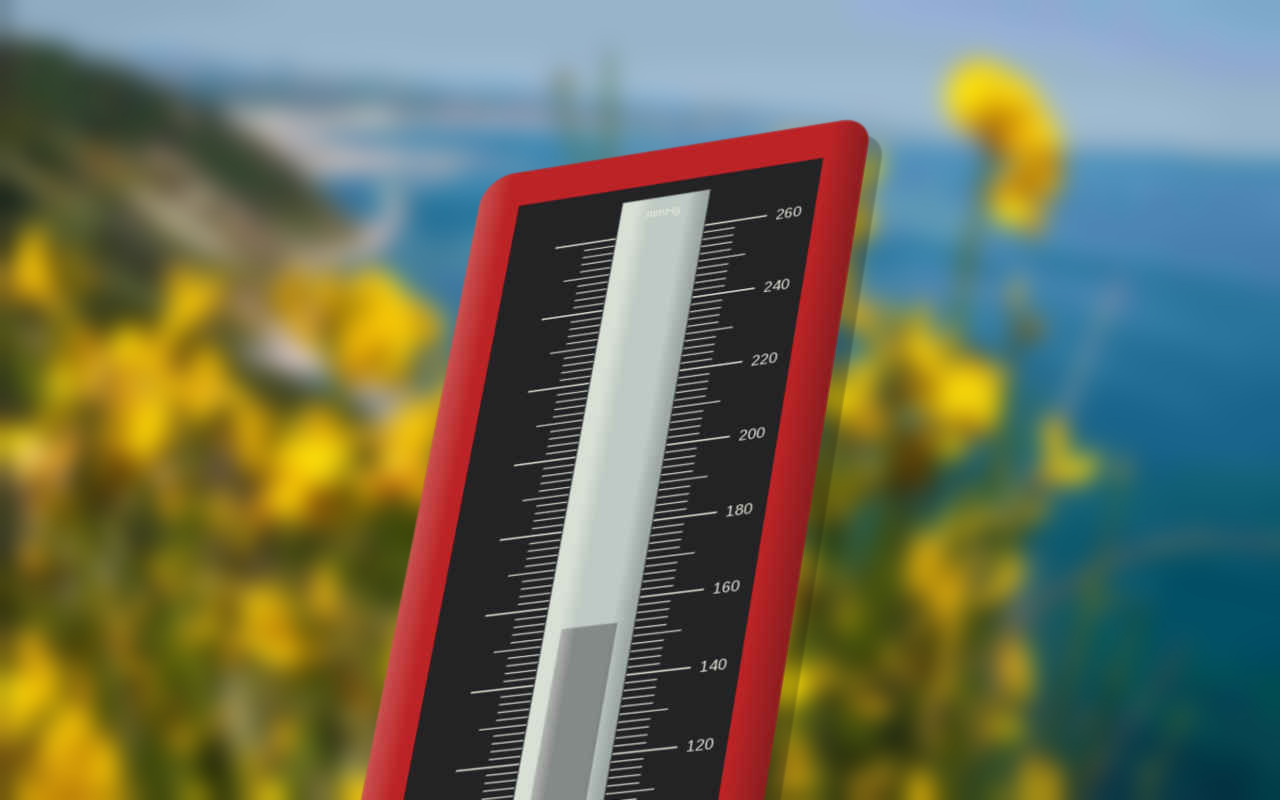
154,mmHg
